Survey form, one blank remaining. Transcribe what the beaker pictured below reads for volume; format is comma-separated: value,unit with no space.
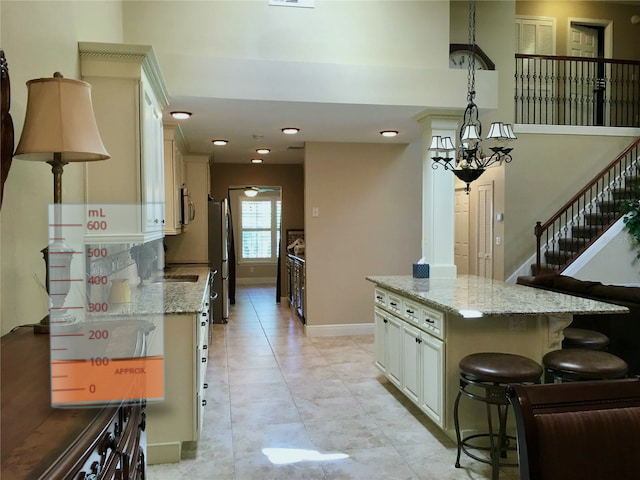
100,mL
